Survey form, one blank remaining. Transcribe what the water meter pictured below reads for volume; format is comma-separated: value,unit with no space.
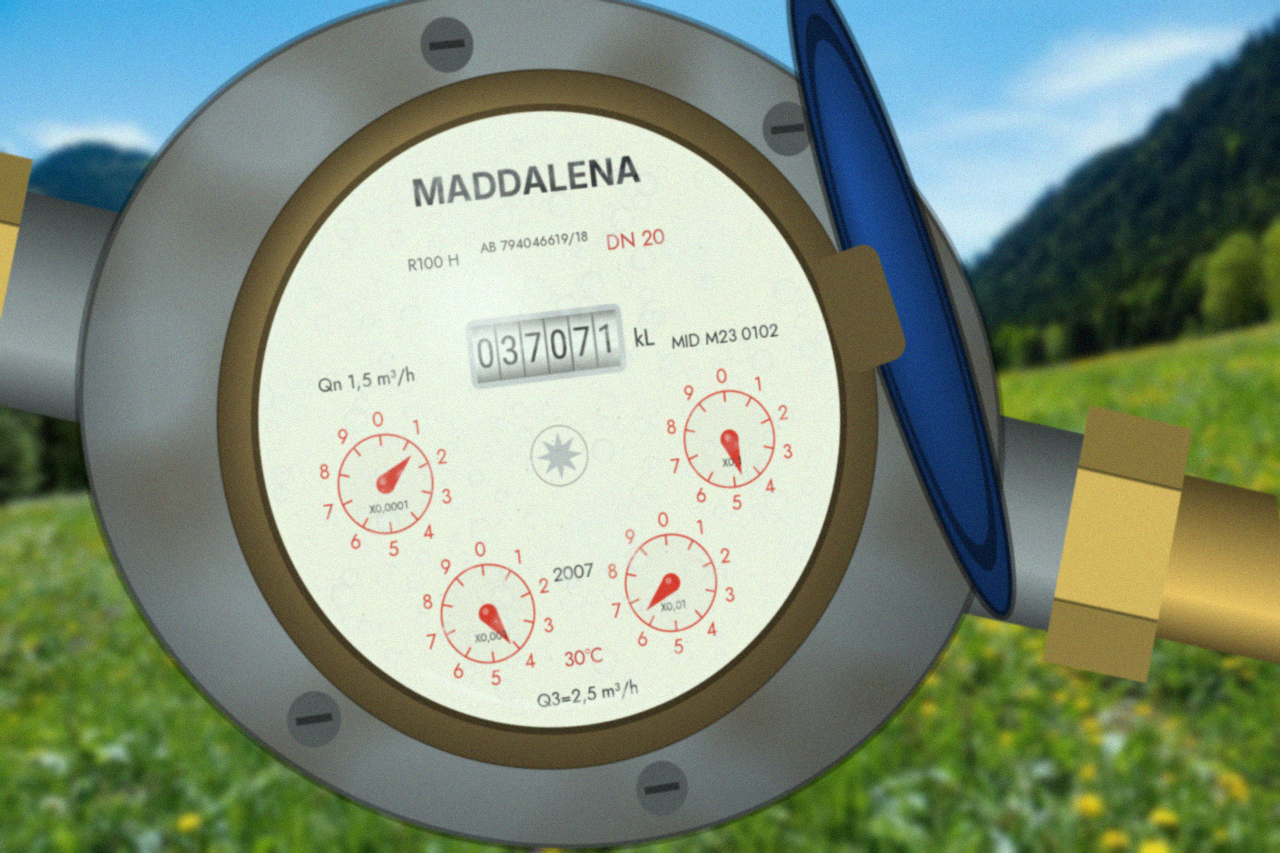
37071.4641,kL
